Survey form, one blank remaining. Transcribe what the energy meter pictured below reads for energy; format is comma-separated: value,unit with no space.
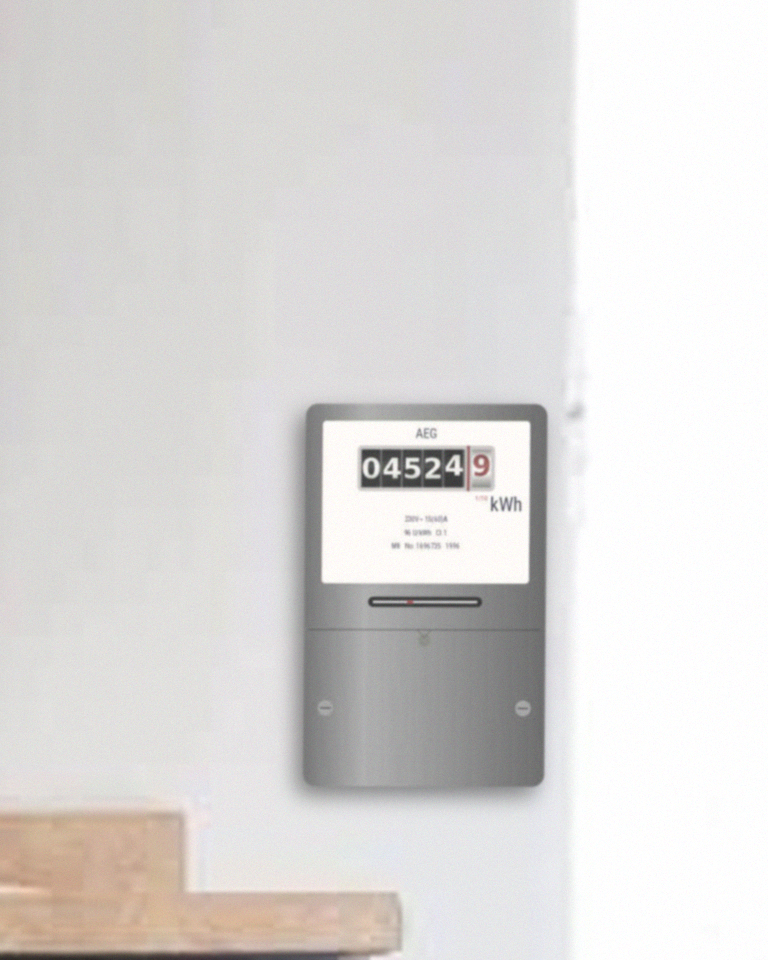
4524.9,kWh
